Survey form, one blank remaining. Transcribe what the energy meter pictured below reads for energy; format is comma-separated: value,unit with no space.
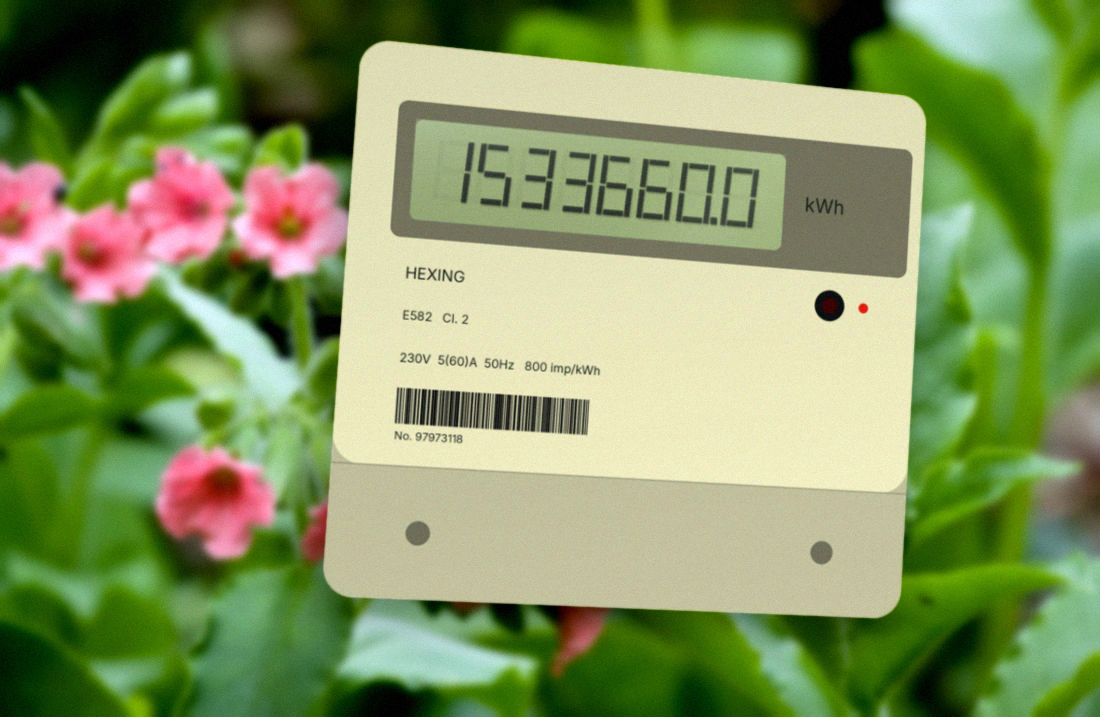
1533660.0,kWh
